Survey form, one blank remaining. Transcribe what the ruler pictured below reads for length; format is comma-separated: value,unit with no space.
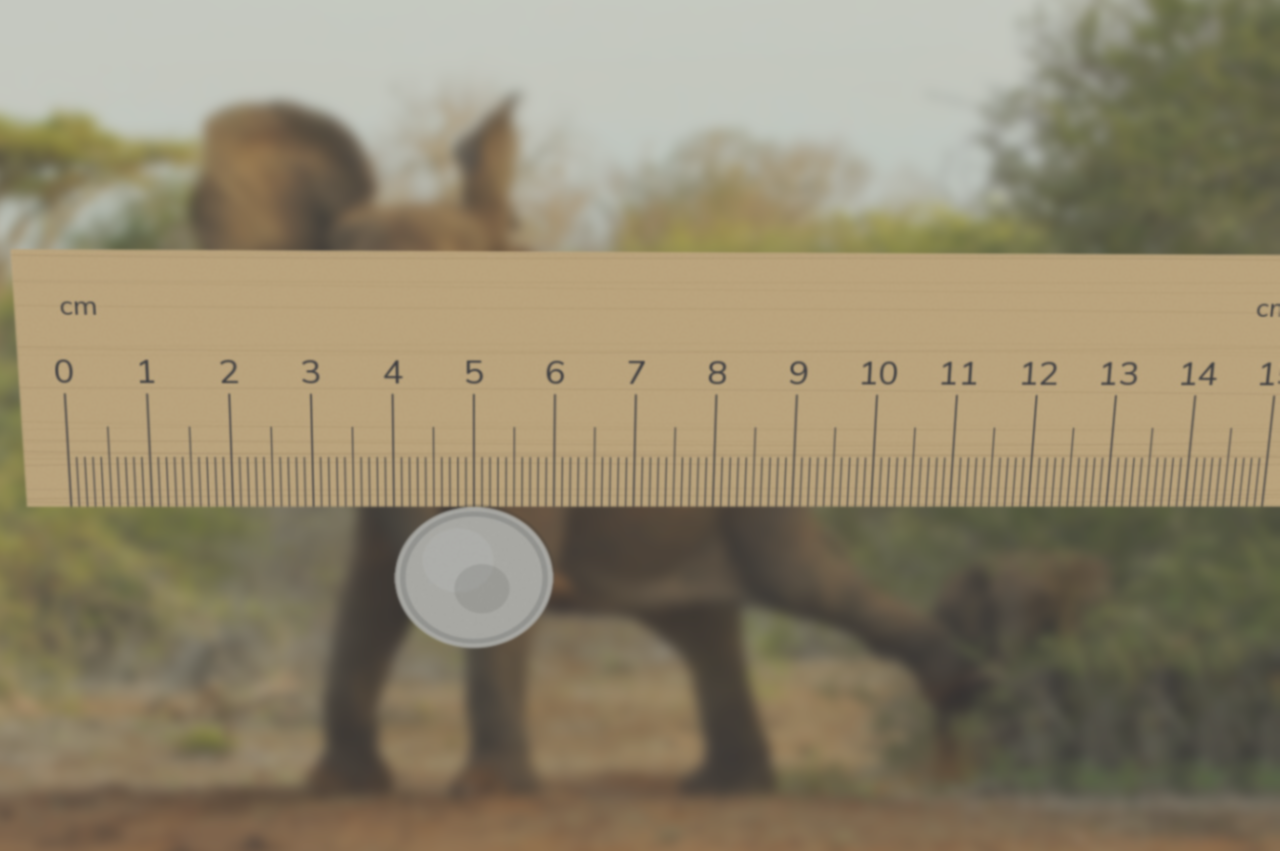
2,cm
